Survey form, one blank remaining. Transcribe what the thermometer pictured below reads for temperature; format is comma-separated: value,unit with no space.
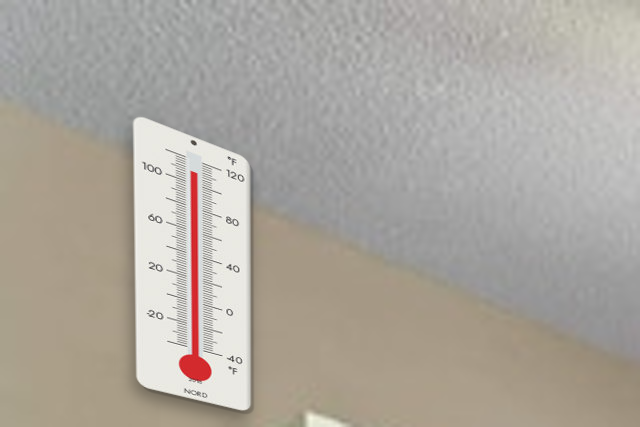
110,°F
